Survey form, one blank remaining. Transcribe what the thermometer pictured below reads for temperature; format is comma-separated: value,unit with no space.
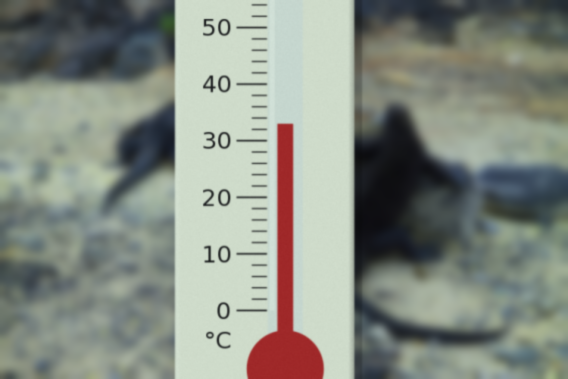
33,°C
